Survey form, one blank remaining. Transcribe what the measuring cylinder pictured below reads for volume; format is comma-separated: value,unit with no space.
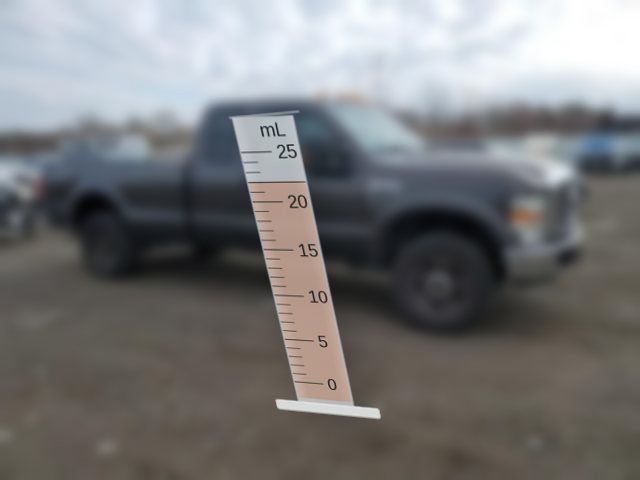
22,mL
